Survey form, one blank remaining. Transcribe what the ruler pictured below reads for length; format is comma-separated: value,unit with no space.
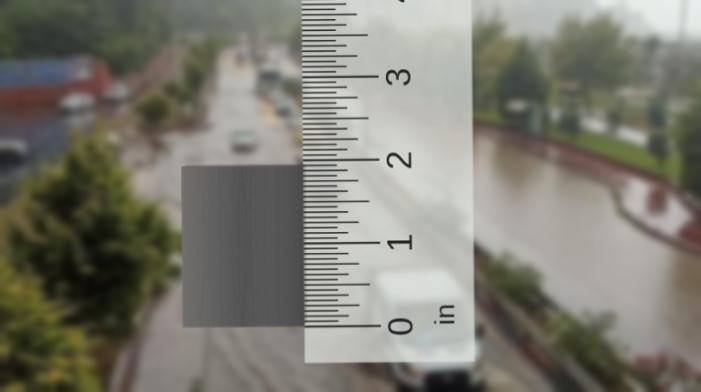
1.9375,in
